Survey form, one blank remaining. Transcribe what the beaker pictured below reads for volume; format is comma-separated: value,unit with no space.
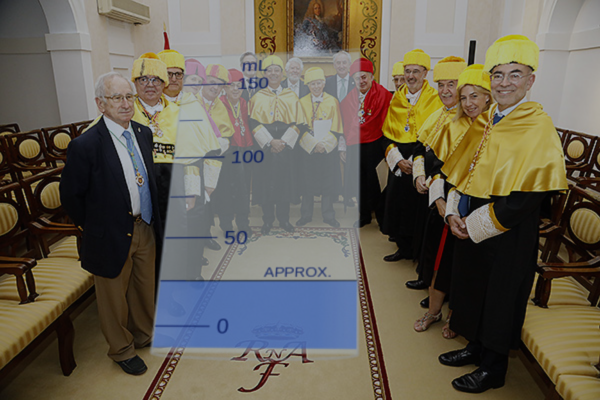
25,mL
